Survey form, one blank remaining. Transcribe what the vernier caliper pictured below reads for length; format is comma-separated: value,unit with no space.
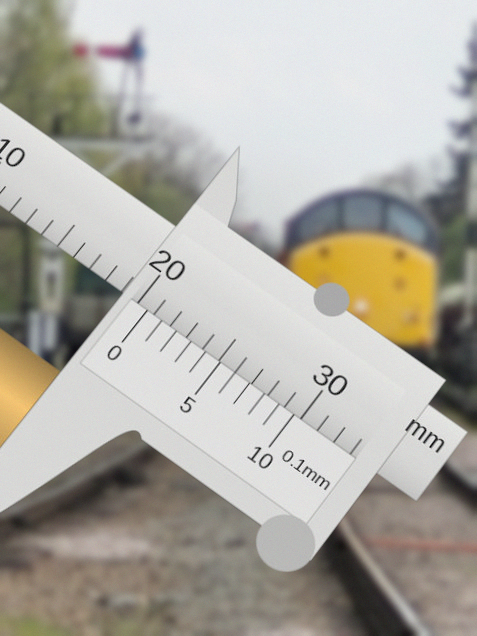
20.6,mm
